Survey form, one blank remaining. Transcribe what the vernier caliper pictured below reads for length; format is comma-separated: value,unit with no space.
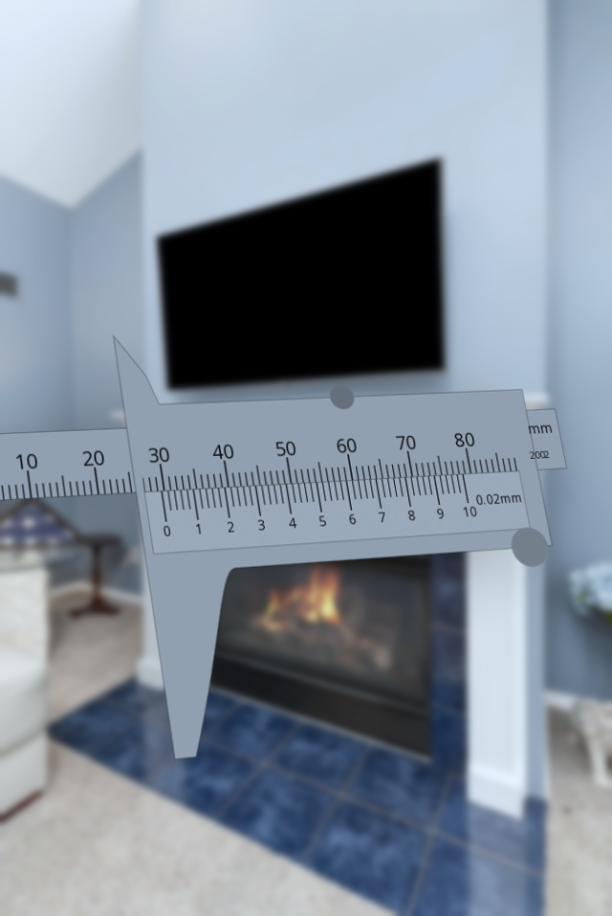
29.6,mm
